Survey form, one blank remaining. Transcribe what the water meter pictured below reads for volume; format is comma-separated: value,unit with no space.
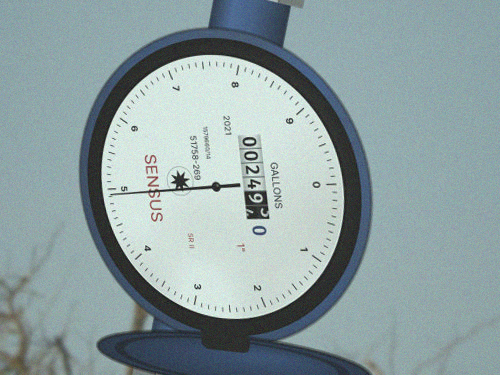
24934.9,gal
